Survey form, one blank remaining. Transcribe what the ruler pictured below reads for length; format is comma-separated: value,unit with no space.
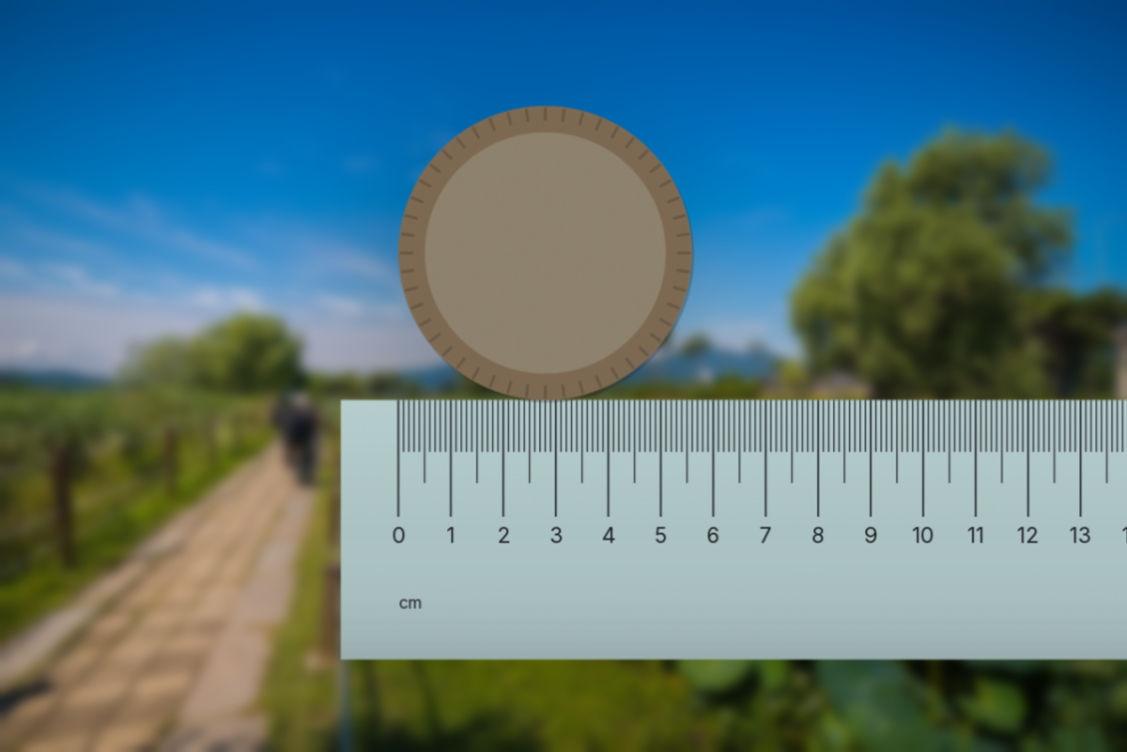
5.6,cm
